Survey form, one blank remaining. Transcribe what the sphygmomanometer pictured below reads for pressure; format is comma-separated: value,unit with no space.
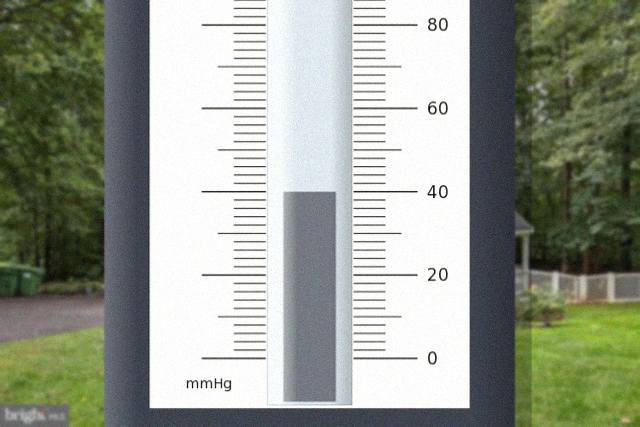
40,mmHg
